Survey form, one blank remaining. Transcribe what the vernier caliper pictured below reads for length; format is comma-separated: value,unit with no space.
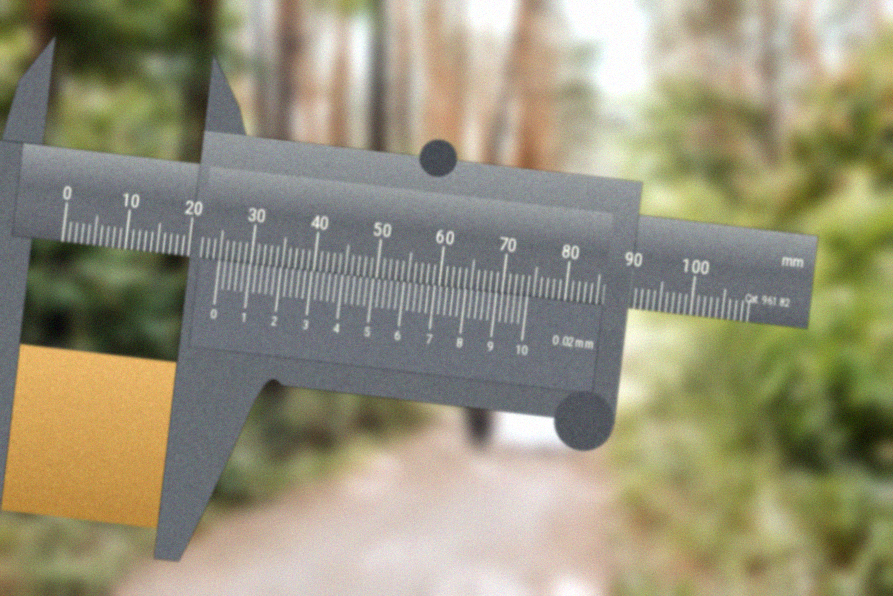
25.0,mm
